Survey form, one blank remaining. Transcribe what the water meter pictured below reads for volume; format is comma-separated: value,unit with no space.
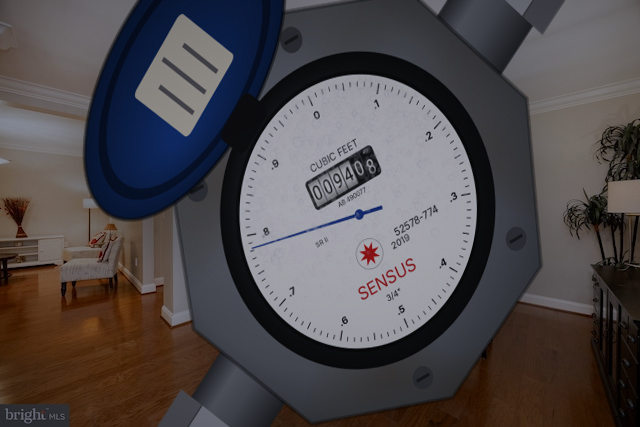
9407.78,ft³
